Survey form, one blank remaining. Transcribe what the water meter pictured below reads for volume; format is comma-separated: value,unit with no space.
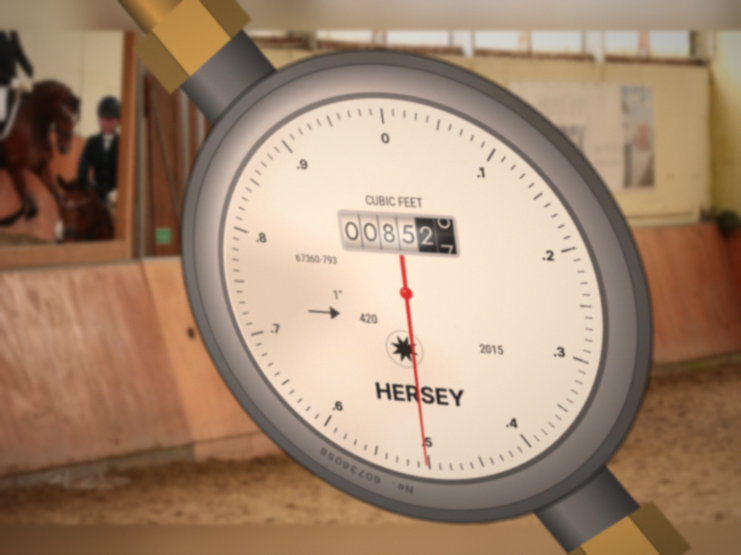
8526.50,ft³
